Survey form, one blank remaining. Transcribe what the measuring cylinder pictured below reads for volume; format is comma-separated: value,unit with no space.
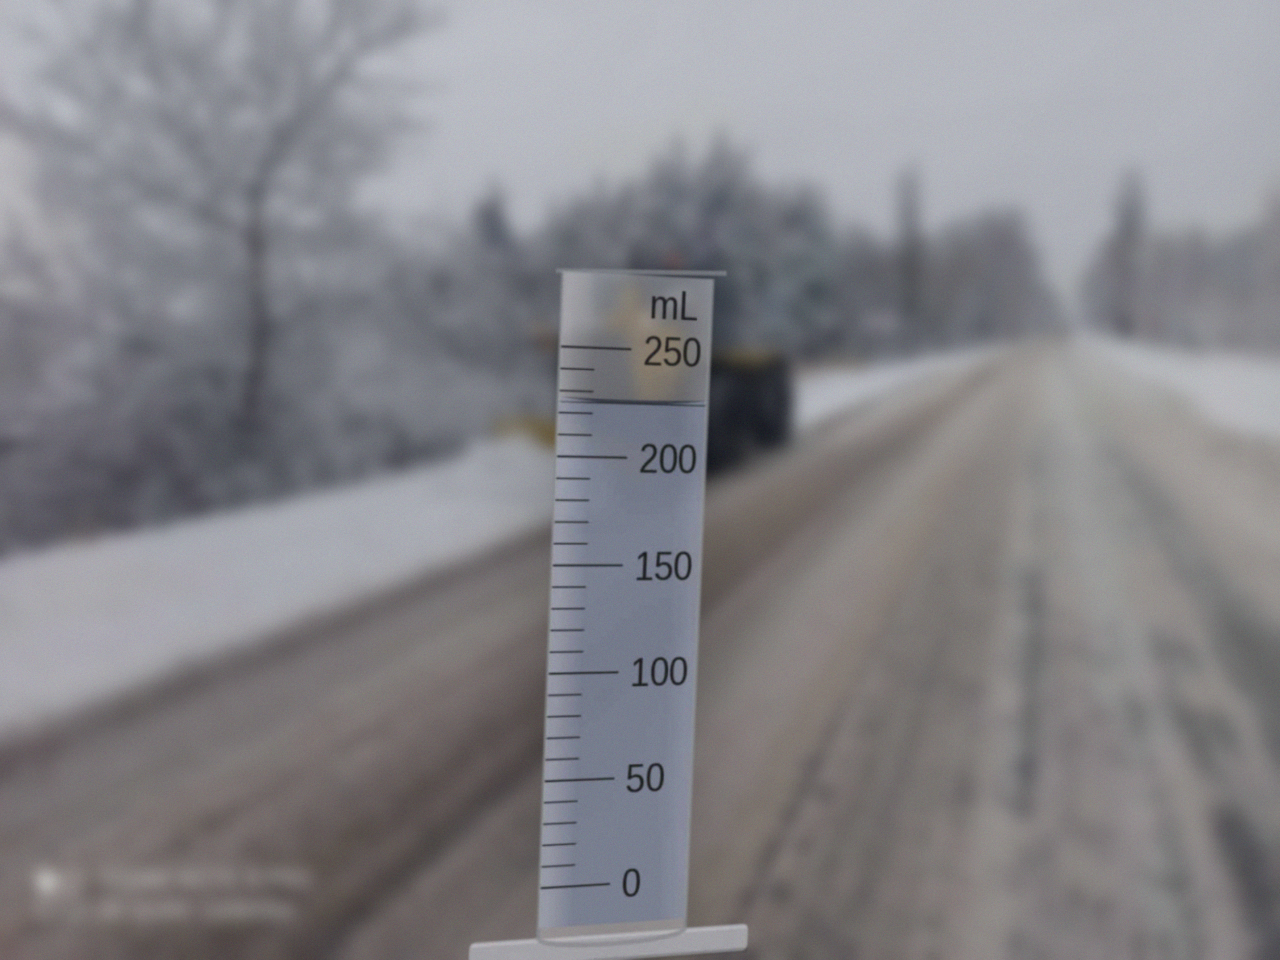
225,mL
